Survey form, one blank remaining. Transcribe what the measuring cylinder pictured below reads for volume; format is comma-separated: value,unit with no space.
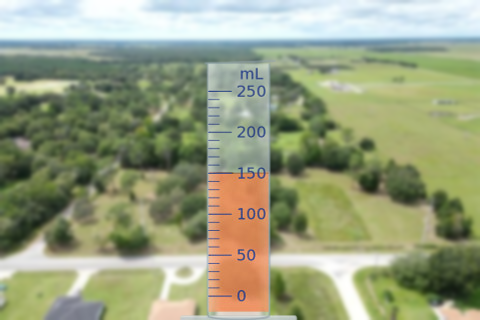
150,mL
